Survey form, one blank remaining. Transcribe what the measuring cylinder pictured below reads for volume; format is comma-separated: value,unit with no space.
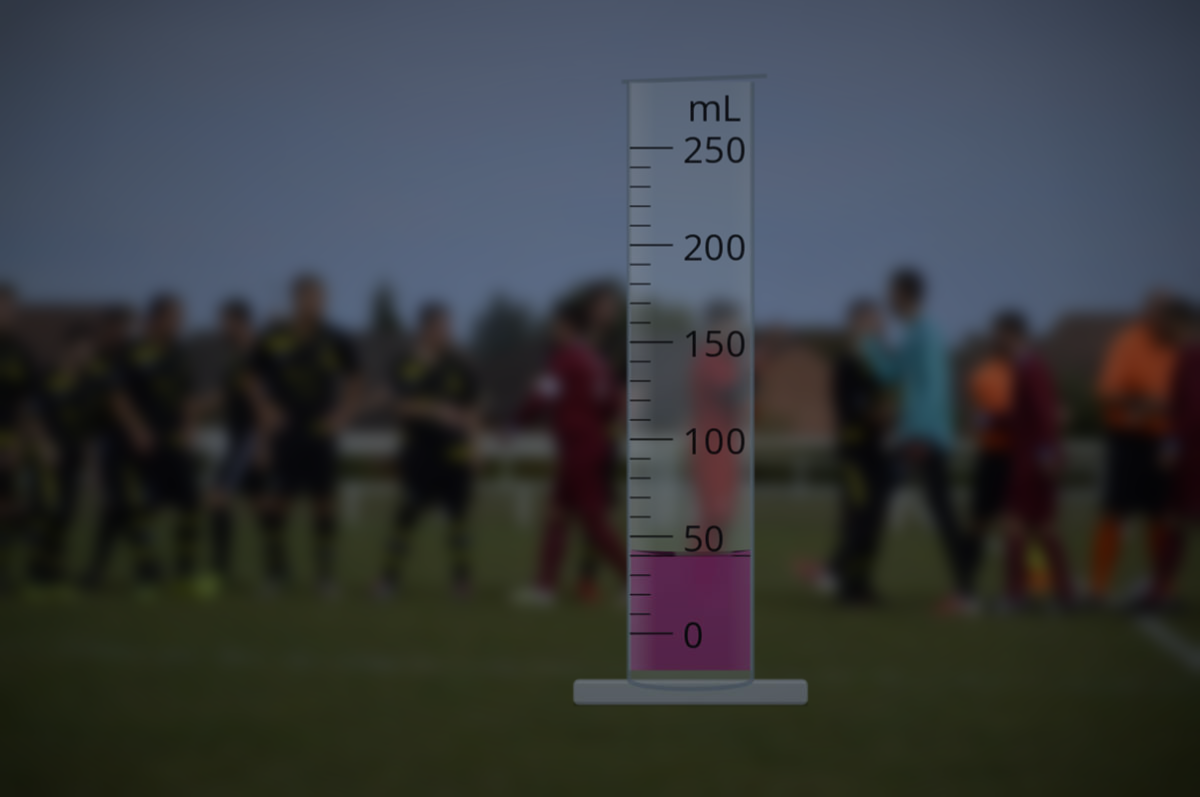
40,mL
